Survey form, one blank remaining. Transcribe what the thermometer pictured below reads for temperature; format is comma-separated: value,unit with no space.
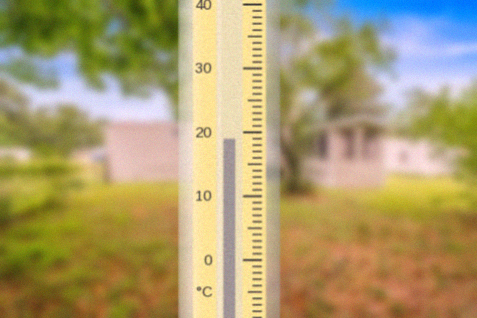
19,°C
